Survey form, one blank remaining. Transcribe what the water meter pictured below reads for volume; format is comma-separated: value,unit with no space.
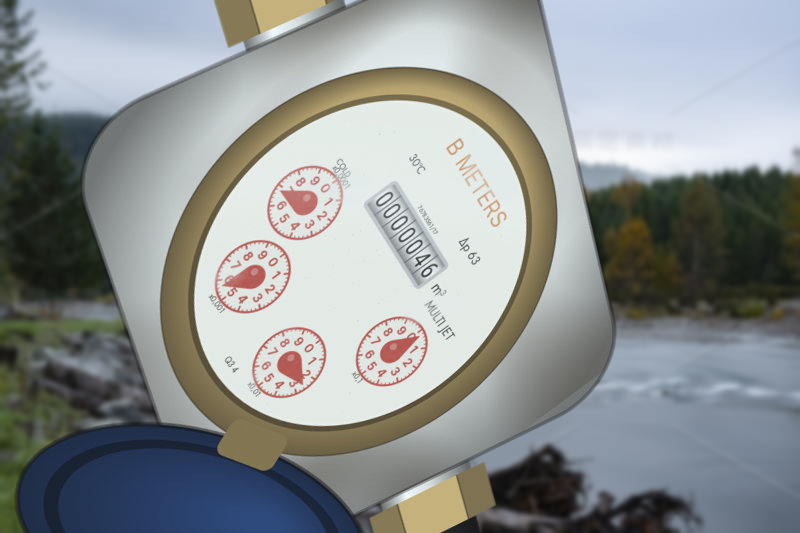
46.0256,m³
